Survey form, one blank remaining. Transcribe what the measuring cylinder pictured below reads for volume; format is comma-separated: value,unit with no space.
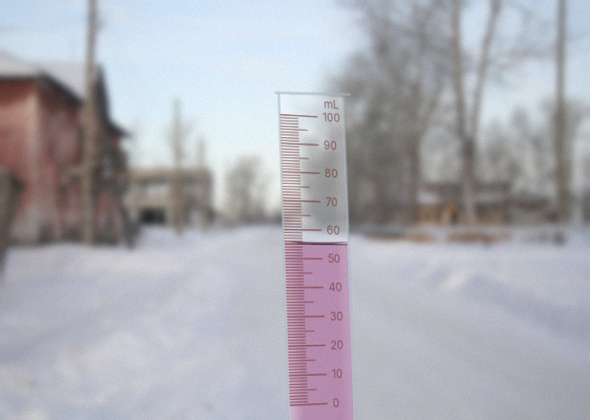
55,mL
